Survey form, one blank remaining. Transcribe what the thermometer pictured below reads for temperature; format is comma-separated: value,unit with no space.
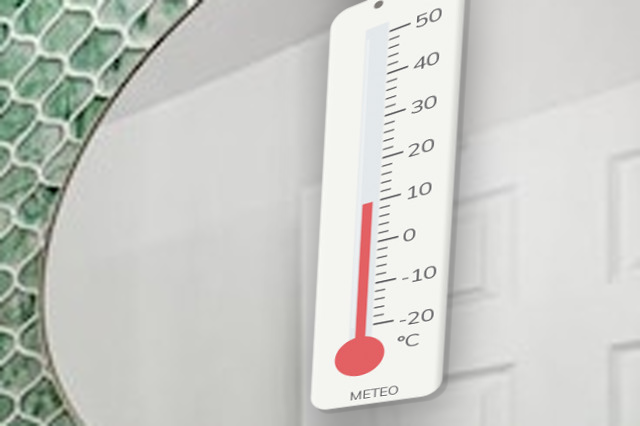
10,°C
